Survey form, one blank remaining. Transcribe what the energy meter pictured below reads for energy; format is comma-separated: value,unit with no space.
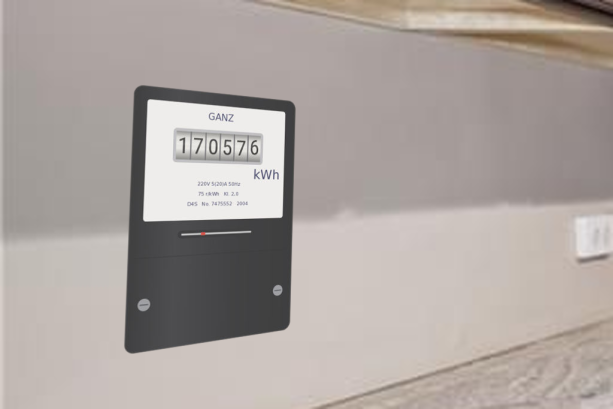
170576,kWh
